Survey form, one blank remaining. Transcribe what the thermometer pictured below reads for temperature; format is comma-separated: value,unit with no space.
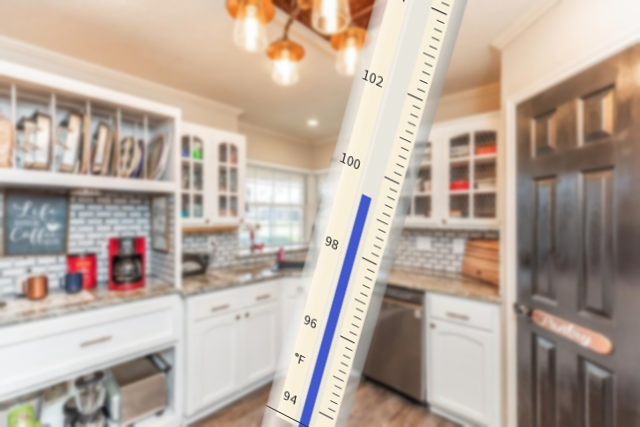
99.4,°F
